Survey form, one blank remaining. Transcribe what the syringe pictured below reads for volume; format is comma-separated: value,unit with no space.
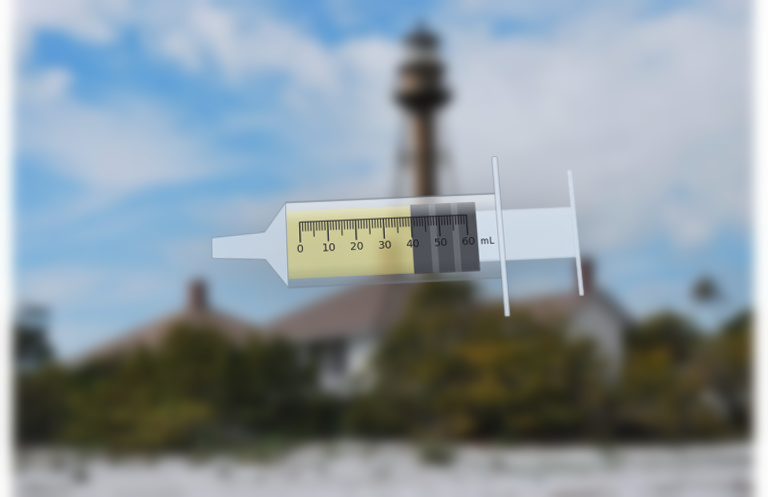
40,mL
